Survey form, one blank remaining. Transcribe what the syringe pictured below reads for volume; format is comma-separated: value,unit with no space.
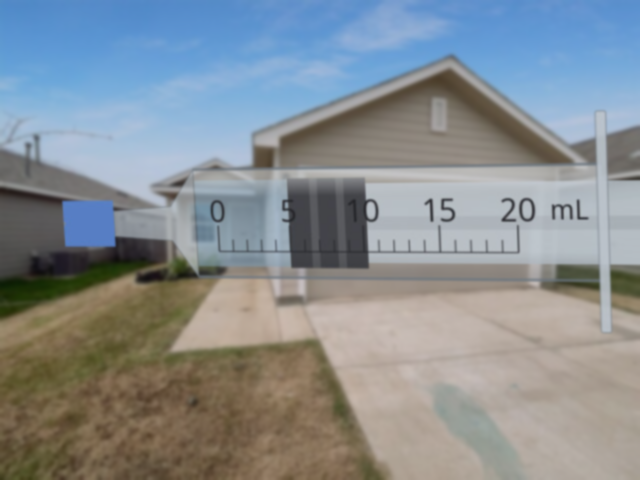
5,mL
